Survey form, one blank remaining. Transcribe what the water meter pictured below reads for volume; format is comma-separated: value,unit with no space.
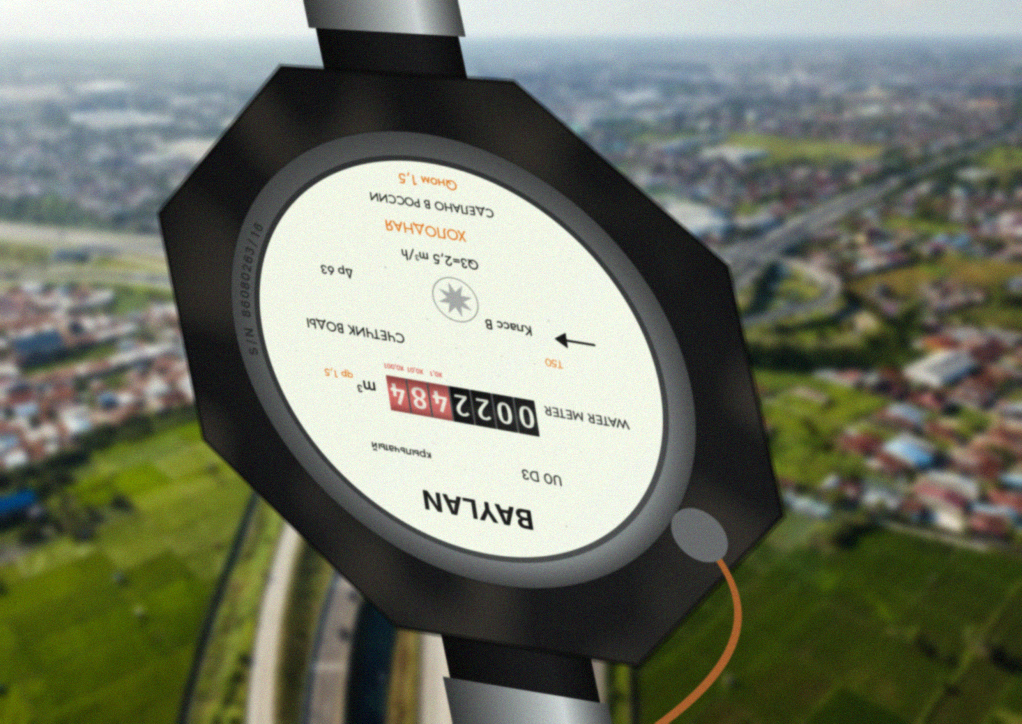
22.484,m³
